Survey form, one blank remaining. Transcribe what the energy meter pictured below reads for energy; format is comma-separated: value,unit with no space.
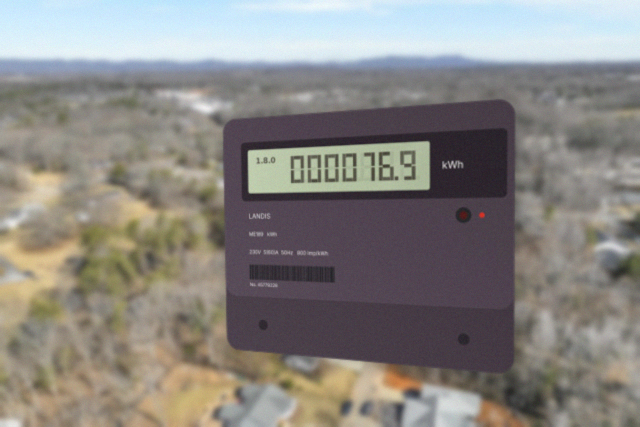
76.9,kWh
